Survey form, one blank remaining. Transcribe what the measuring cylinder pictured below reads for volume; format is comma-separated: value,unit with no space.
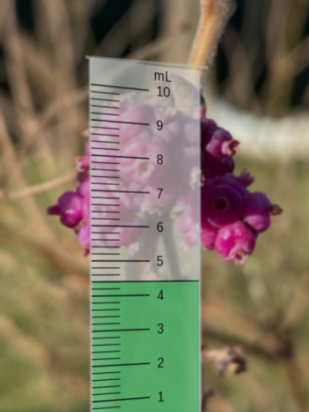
4.4,mL
